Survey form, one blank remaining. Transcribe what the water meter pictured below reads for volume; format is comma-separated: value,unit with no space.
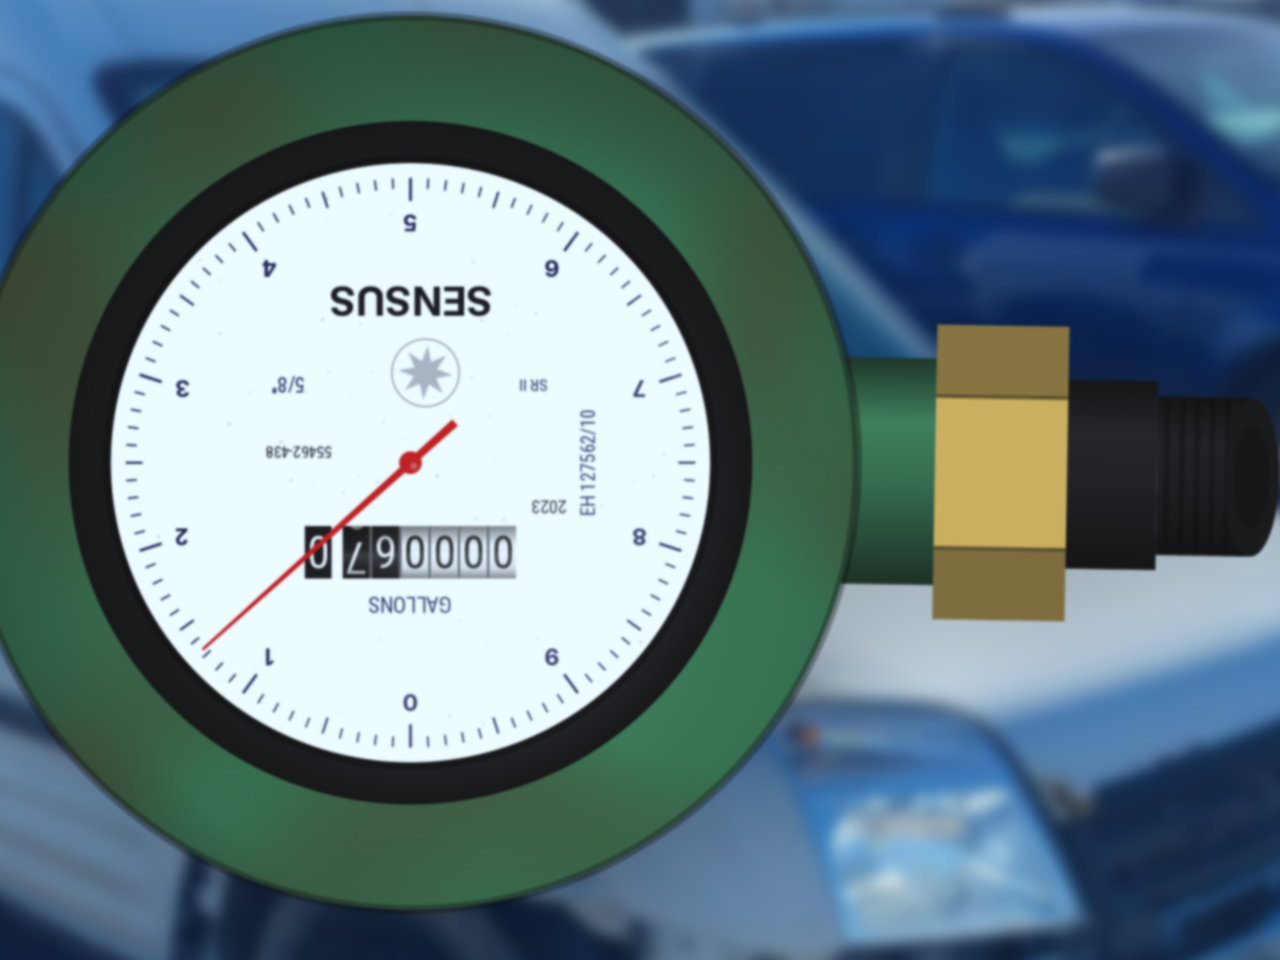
671.3,gal
